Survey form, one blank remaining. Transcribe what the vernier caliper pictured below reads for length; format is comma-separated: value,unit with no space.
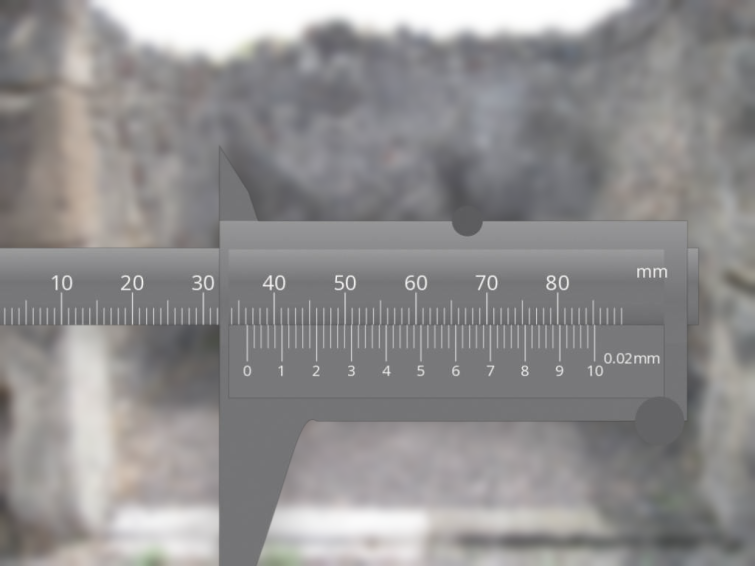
36.2,mm
